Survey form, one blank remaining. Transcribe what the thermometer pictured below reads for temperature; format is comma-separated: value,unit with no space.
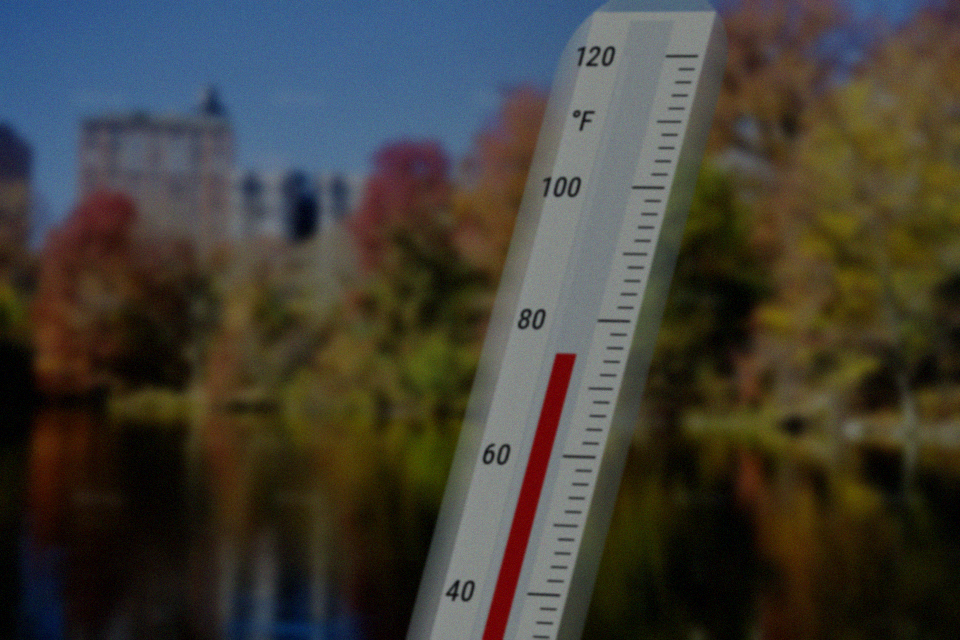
75,°F
